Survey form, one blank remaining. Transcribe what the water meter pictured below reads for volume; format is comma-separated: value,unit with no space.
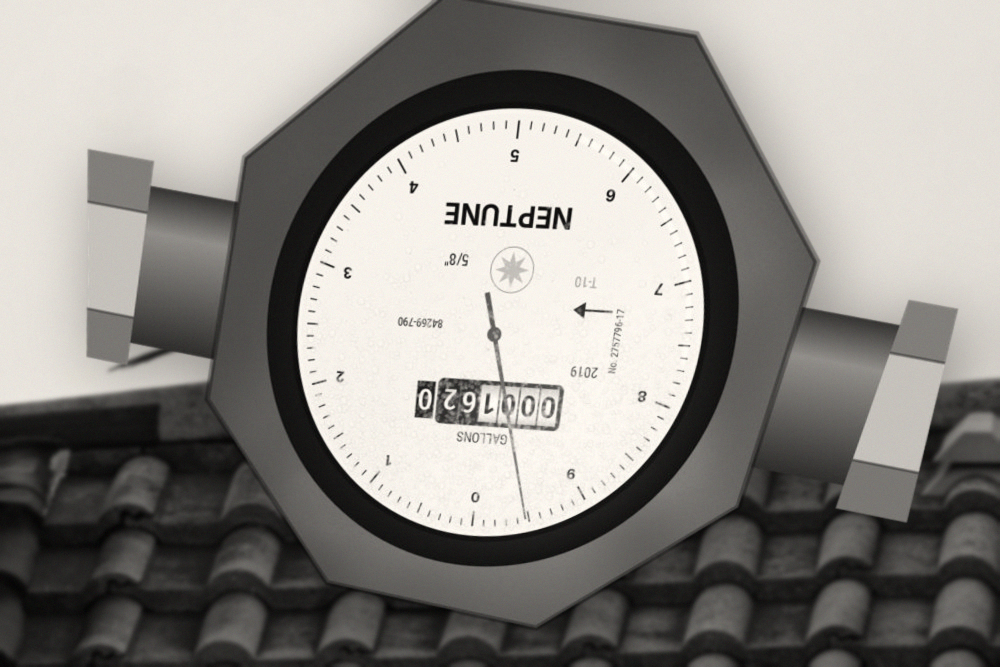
1619.5,gal
